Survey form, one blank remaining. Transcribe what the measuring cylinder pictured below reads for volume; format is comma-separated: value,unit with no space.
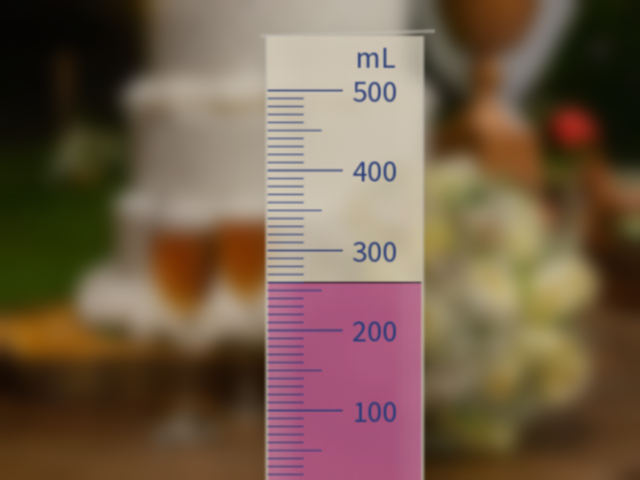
260,mL
